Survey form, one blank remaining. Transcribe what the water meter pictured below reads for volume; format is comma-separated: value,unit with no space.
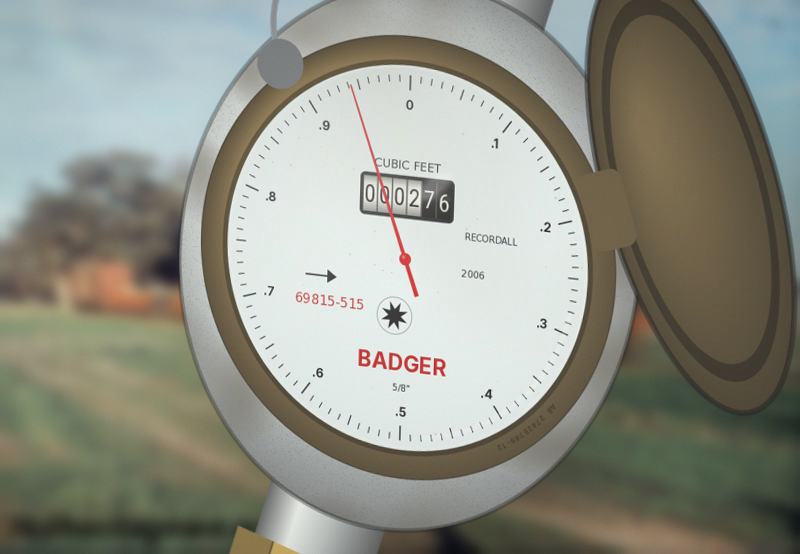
275.94,ft³
